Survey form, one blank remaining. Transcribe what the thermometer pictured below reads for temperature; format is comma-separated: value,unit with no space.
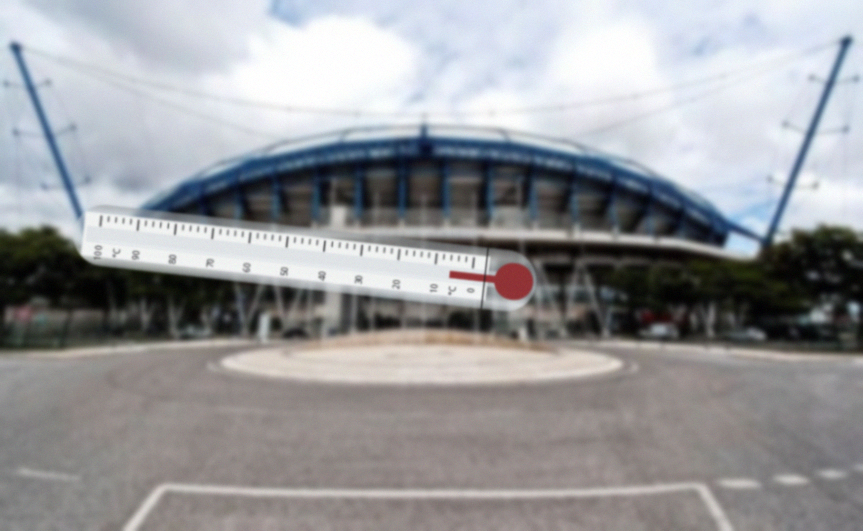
6,°C
